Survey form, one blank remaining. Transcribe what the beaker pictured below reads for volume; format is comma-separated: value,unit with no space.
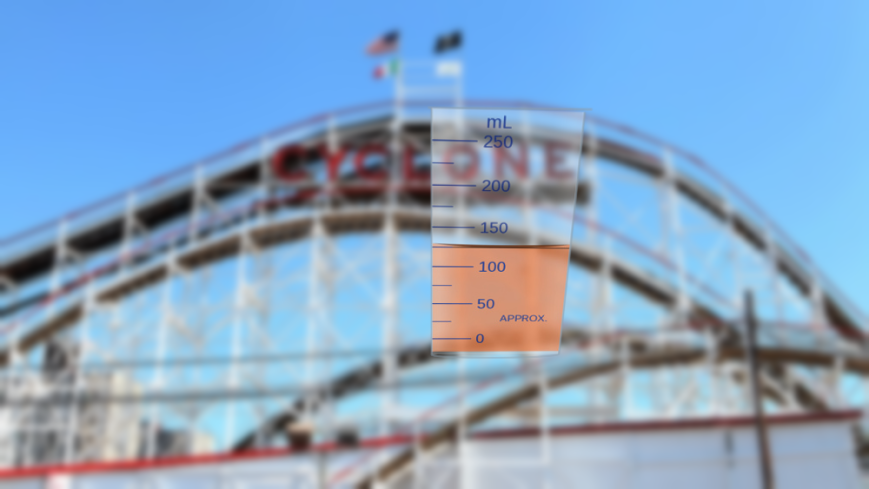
125,mL
